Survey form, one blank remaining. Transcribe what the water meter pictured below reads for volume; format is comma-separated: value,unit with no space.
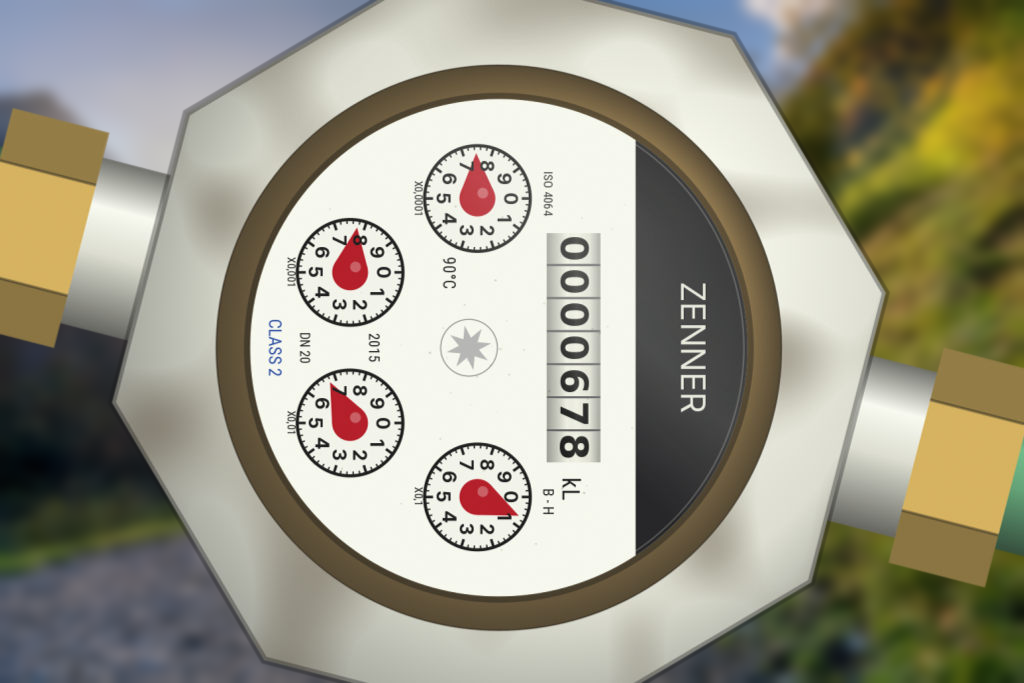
678.0677,kL
